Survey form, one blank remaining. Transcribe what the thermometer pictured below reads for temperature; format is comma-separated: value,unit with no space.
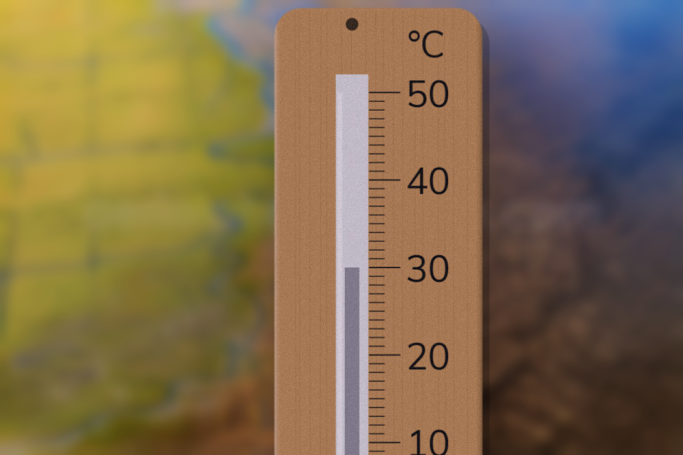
30,°C
